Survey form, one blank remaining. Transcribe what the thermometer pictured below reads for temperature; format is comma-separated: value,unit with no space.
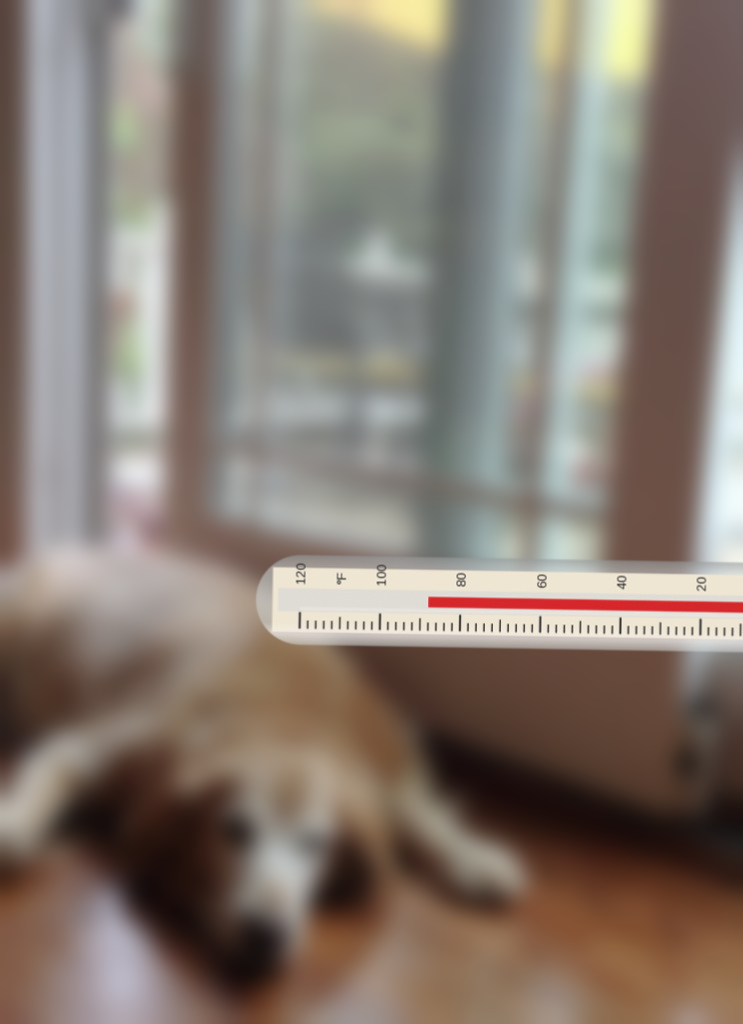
88,°F
